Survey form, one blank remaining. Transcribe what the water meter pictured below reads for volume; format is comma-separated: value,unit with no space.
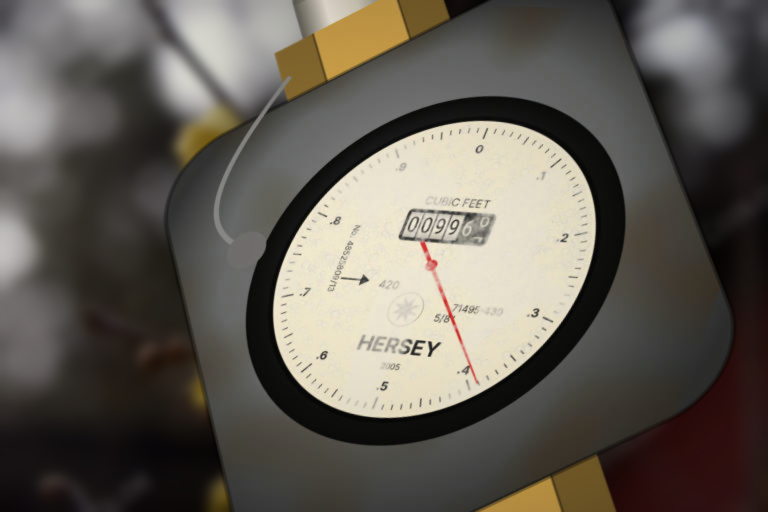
9966.39,ft³
